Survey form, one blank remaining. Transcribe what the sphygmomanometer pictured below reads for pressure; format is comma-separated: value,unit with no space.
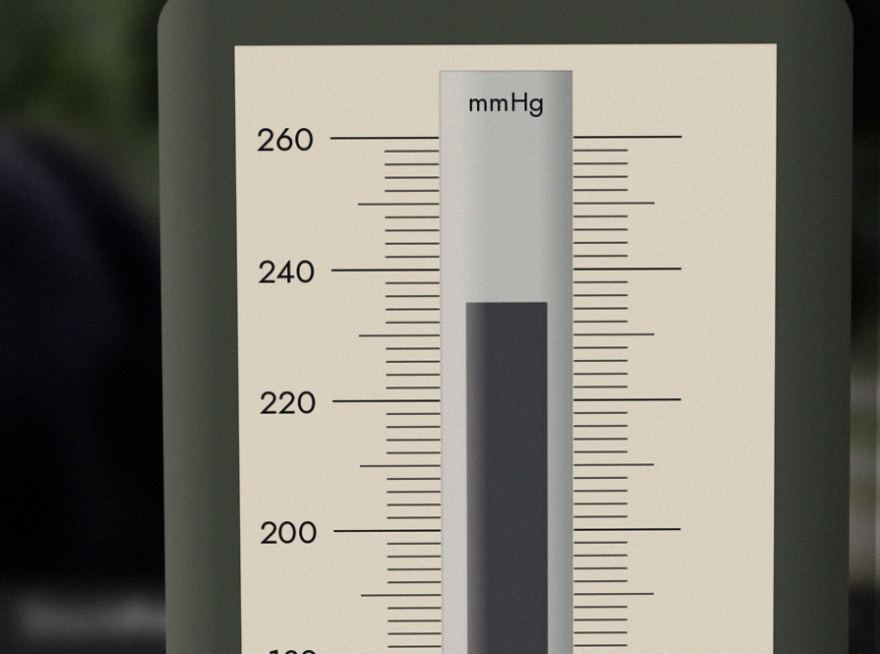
235,mmHg
